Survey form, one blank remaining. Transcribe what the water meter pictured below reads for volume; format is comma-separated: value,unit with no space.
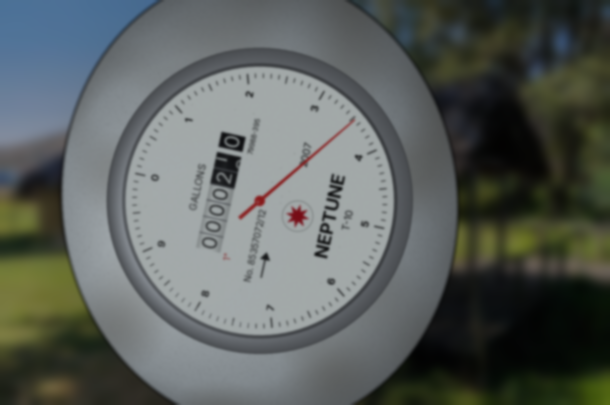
213.5,gal
